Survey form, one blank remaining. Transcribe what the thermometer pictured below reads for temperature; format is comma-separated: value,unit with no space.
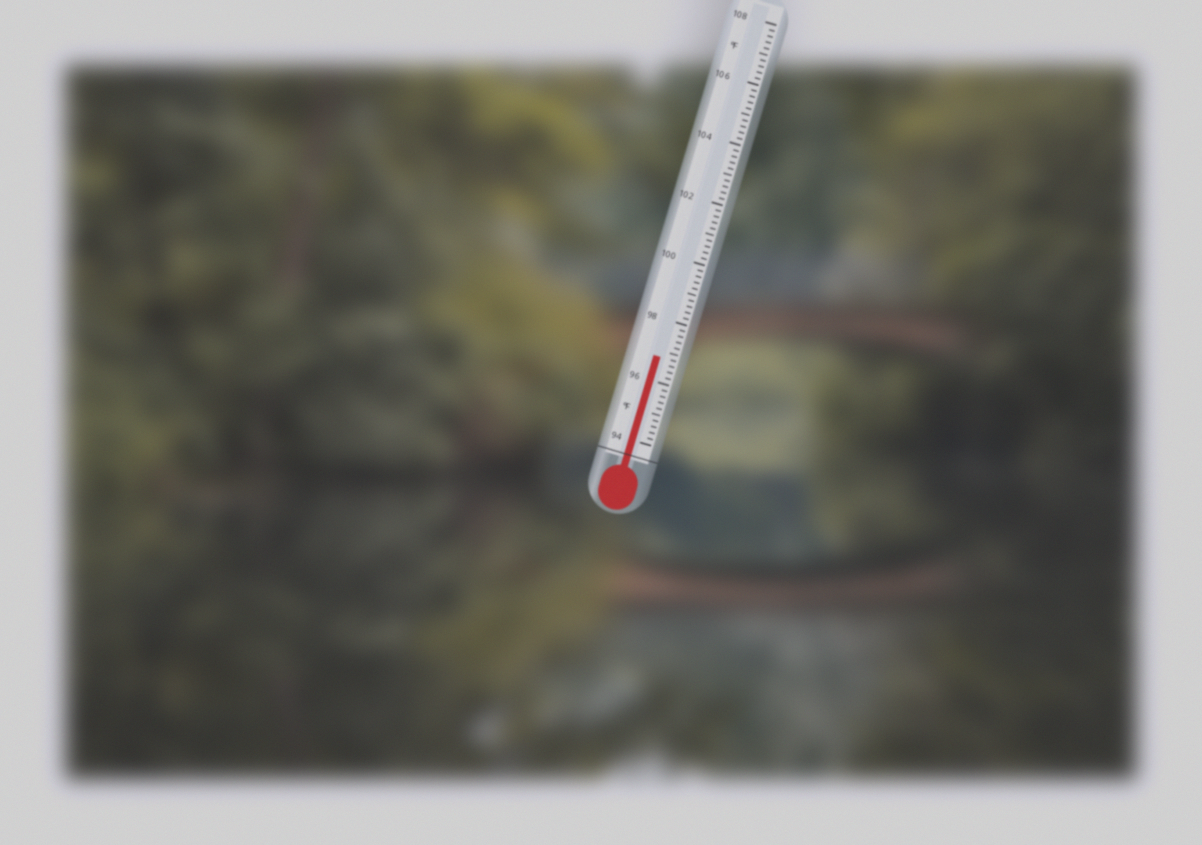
96.8,°F
